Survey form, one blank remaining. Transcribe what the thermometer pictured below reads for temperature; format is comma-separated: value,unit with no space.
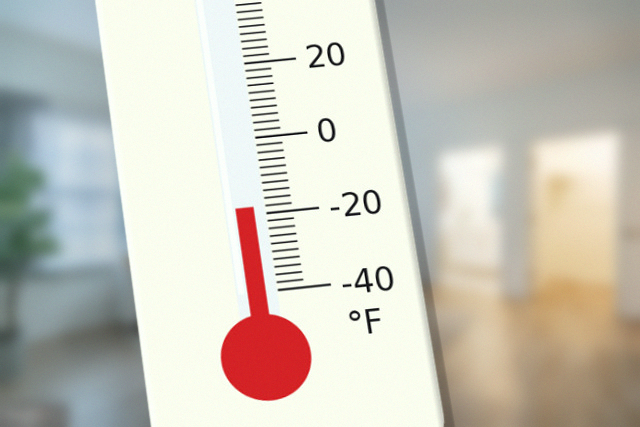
-18,°F
